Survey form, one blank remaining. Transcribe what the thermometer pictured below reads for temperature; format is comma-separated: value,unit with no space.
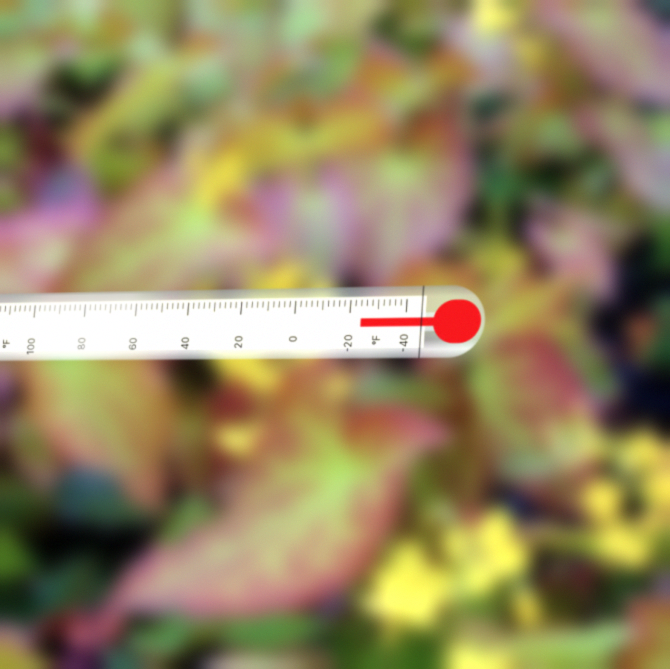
-24,°F
